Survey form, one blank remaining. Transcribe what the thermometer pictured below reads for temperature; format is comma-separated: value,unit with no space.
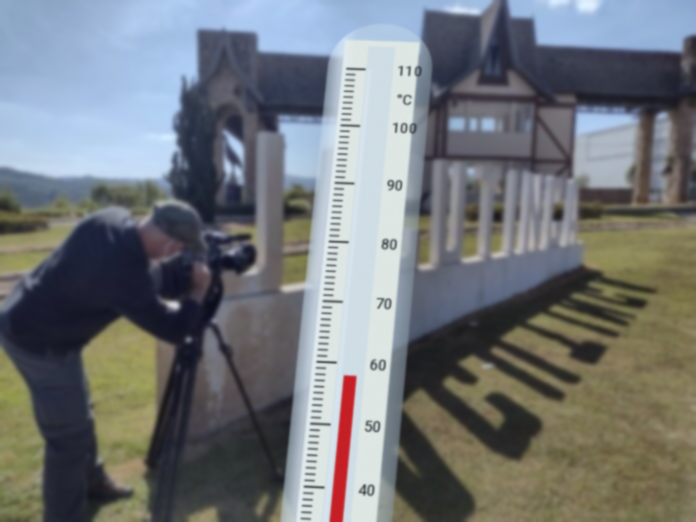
58,°C
